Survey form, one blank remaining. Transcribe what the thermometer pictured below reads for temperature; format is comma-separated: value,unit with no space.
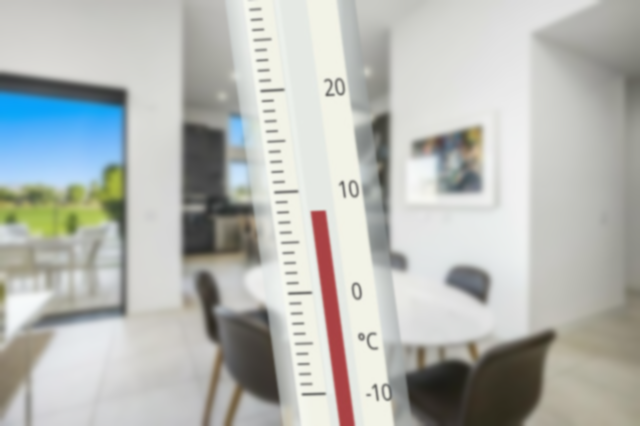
8,°C
